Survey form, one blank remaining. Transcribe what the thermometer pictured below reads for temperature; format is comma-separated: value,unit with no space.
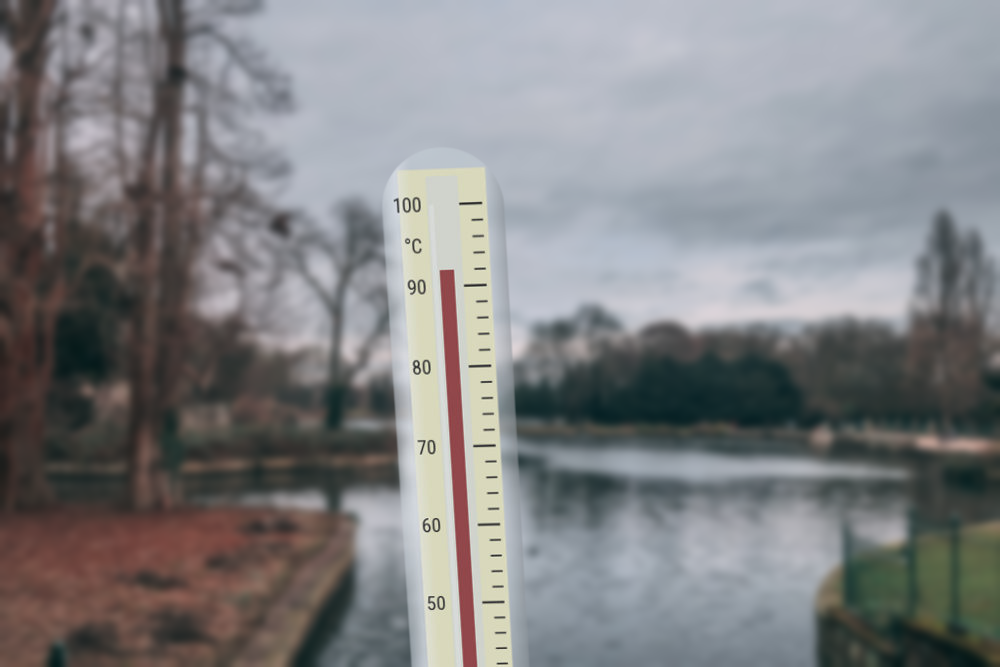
92,°C
